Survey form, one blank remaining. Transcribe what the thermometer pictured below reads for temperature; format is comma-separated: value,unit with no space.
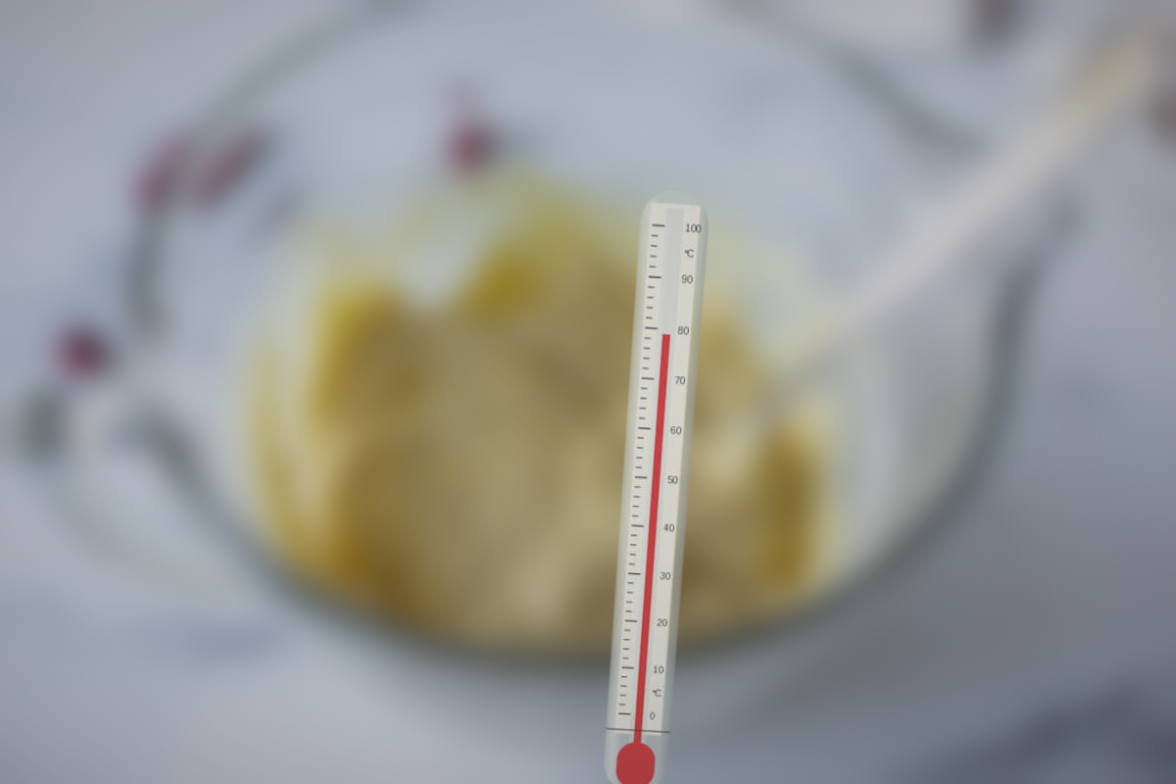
79,°C
